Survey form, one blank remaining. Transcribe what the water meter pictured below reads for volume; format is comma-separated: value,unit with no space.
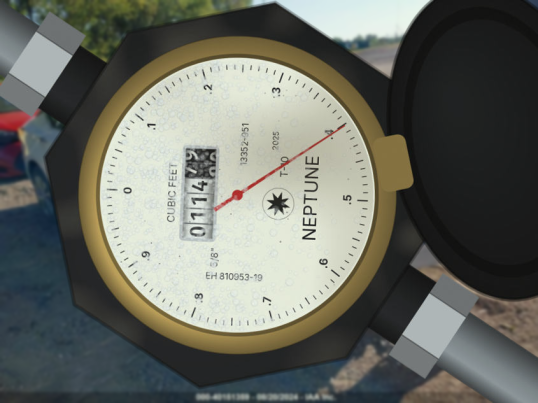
11479.40,ft³
